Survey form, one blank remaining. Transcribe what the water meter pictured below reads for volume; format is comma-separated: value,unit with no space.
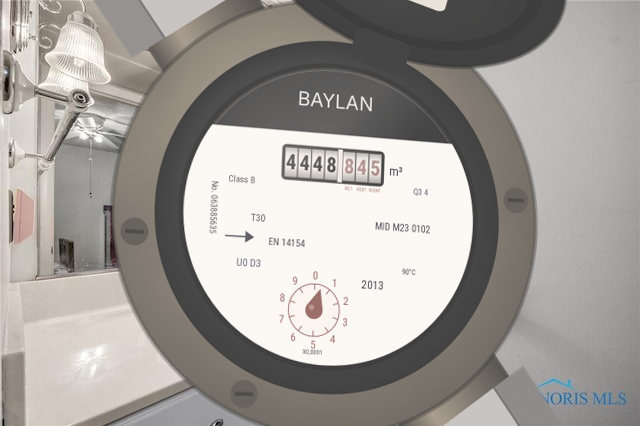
4448.8450,m³
